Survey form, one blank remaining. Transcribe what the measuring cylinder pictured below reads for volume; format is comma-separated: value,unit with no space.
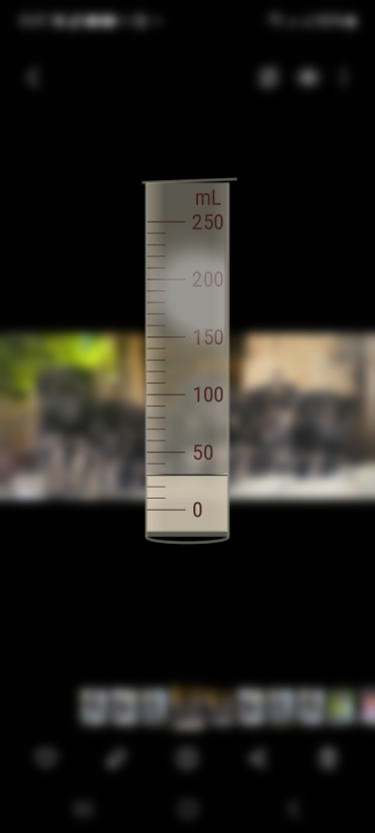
30,mL
